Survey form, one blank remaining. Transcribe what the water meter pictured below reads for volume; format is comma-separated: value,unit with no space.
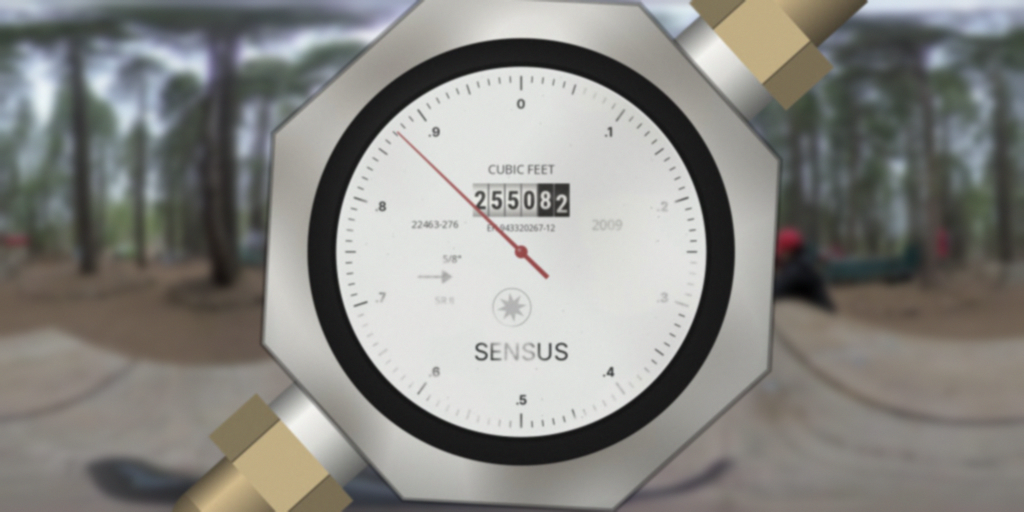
255081.87,ft³
